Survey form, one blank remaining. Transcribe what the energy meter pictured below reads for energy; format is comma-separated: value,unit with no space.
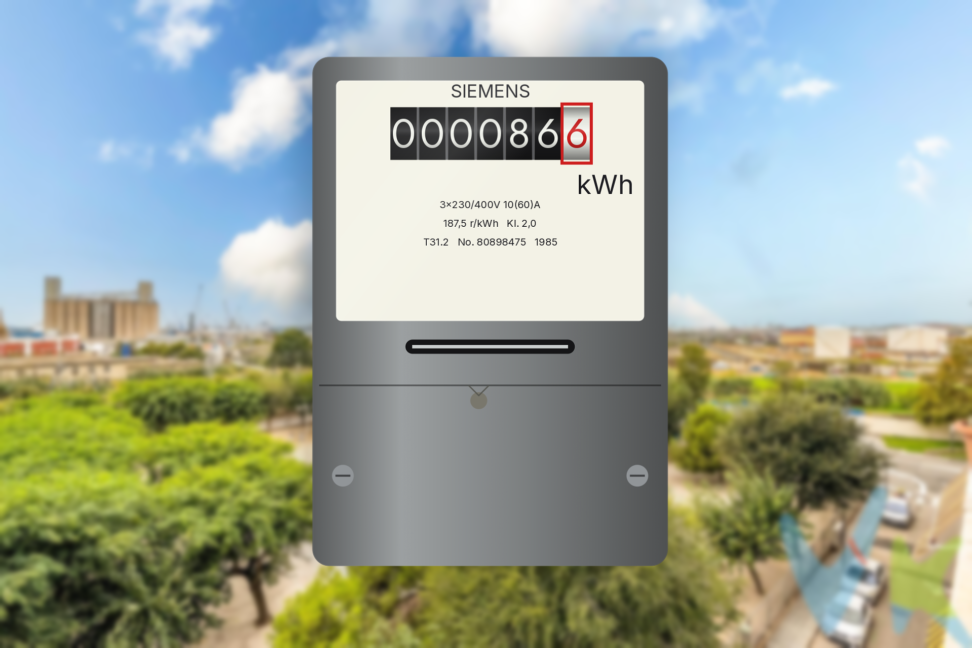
86.6,kWh
